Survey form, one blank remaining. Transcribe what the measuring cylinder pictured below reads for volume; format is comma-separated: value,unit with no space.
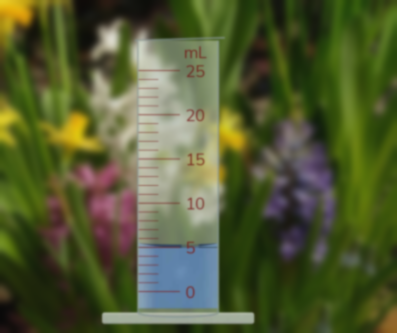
5,mL
